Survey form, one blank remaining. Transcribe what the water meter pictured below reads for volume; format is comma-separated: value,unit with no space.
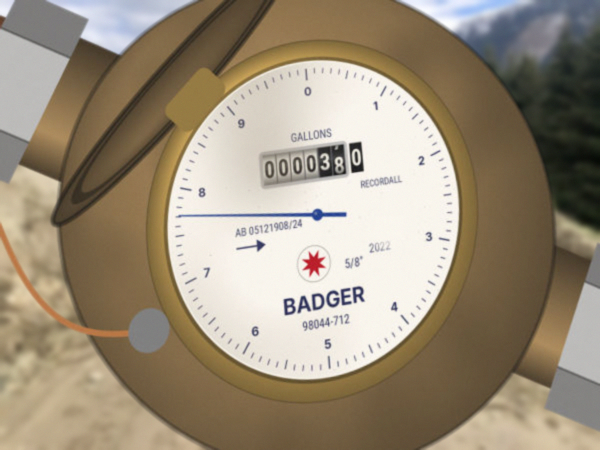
377.7,gal
